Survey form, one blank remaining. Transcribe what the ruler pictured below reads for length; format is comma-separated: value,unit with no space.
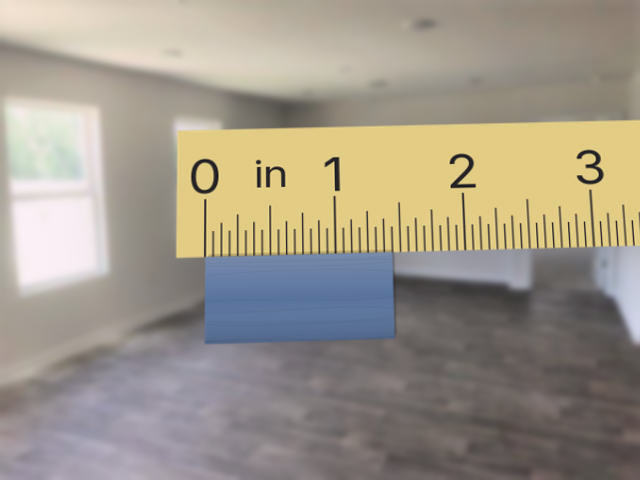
1.4375,in
